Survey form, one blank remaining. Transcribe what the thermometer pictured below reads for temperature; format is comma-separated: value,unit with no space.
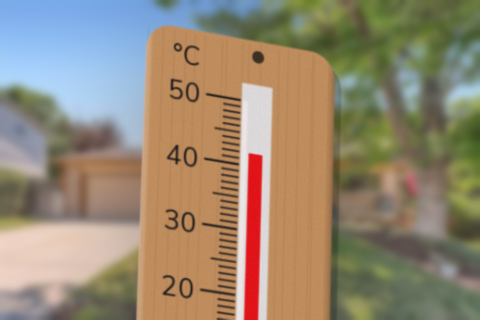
42,°C
